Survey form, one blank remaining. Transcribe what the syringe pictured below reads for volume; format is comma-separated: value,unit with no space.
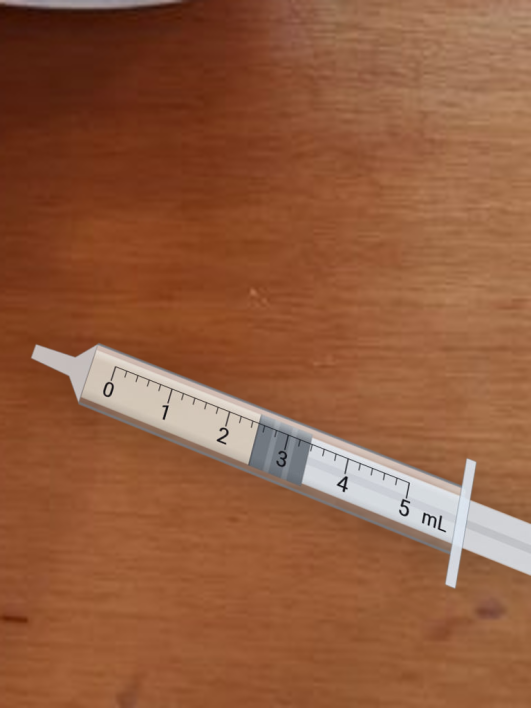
2.5,mL
